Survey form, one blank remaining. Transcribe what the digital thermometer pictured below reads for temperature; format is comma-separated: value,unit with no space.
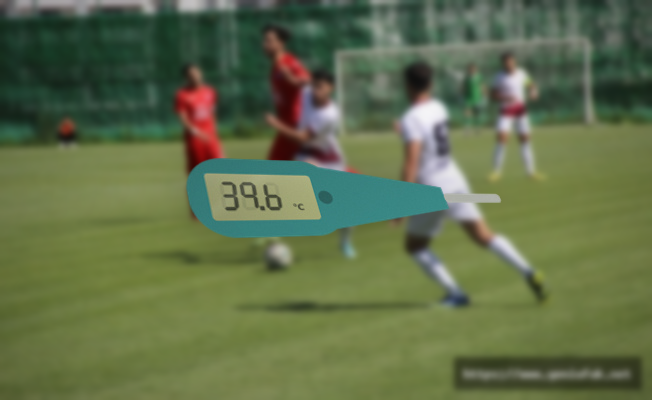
39.6,°C
